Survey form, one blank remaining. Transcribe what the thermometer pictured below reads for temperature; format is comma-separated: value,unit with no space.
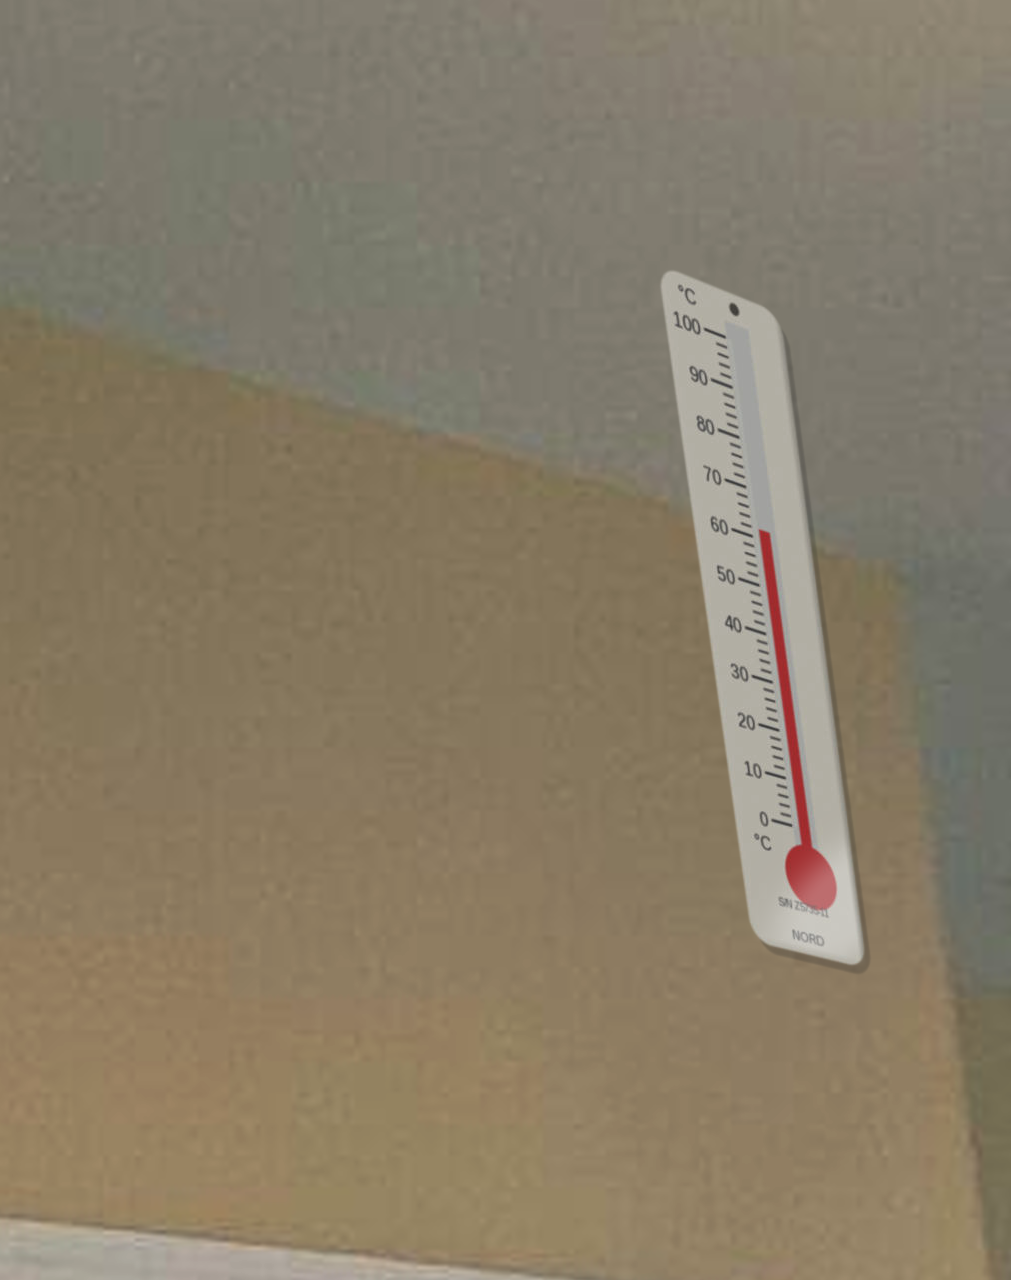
62,°C
